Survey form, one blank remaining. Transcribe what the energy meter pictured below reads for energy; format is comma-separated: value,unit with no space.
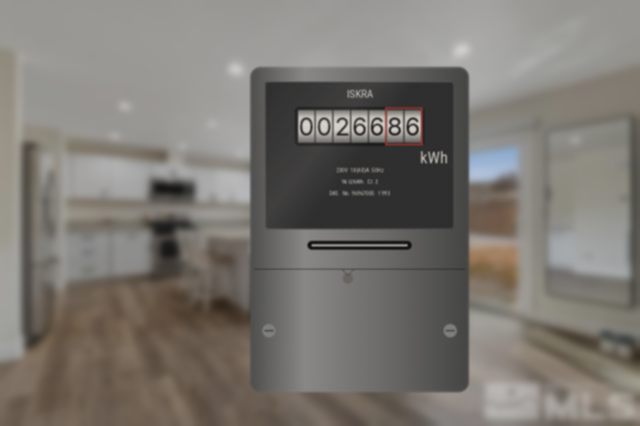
266.86,kWh
